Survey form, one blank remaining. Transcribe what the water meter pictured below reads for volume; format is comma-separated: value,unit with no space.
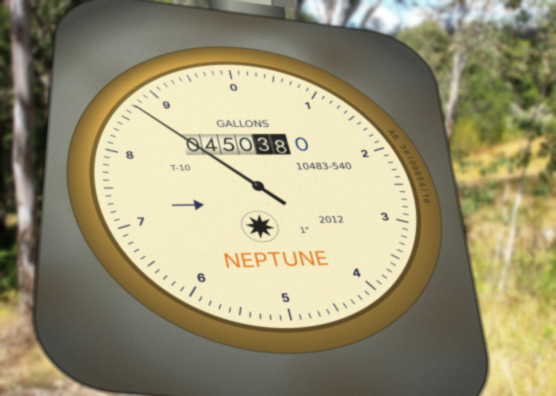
450378.7,gal
